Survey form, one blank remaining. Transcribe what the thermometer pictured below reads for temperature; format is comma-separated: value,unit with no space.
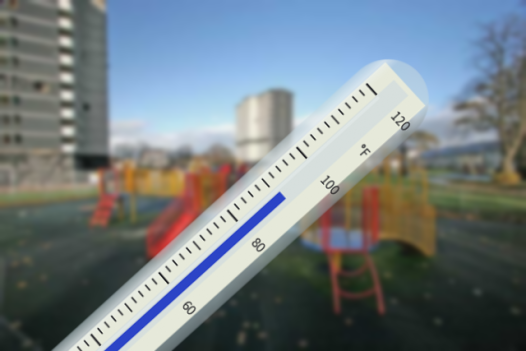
91,°F
